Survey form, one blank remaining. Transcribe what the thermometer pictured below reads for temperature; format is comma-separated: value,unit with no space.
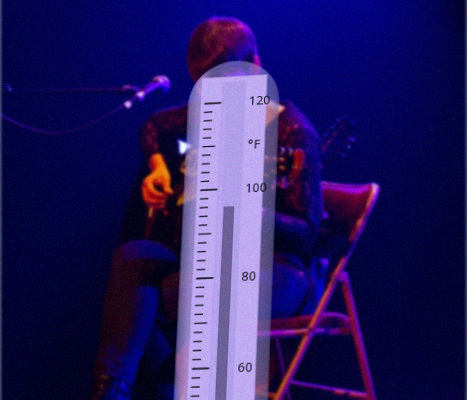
96,°F
